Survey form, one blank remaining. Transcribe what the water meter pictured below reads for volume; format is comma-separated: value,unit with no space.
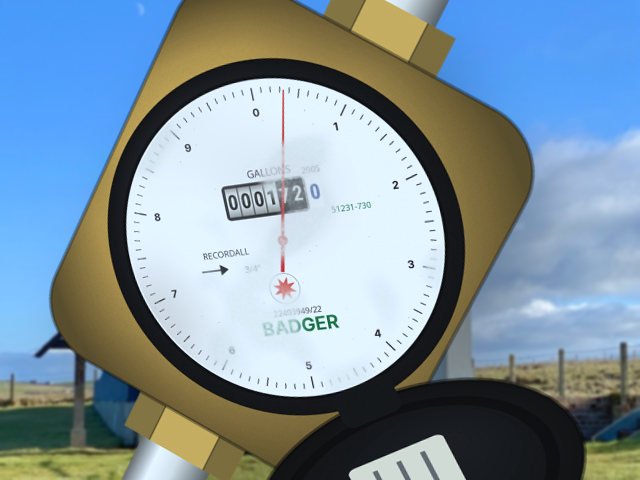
1720.3,gal
